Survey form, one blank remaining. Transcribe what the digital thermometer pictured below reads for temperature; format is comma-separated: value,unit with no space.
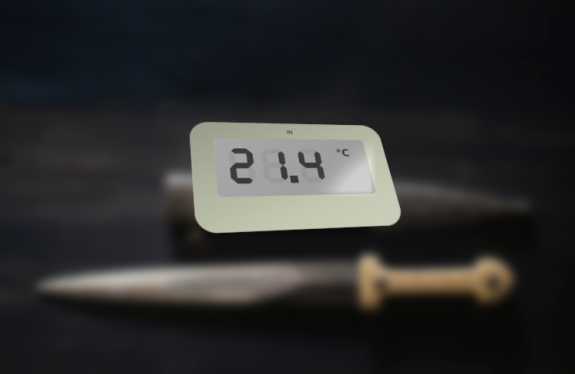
21.4,°C
